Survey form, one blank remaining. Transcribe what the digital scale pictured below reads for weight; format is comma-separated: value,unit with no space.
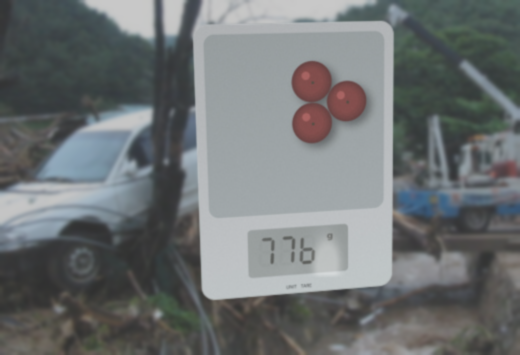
776,g
